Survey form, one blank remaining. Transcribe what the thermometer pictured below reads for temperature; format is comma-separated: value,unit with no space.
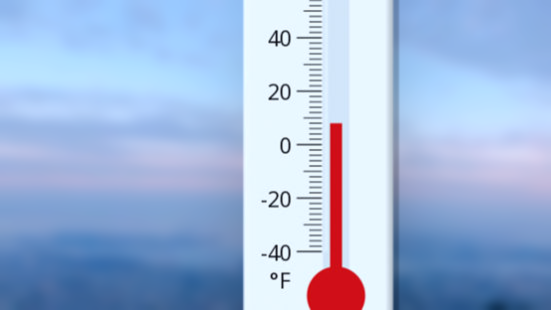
8,°F
